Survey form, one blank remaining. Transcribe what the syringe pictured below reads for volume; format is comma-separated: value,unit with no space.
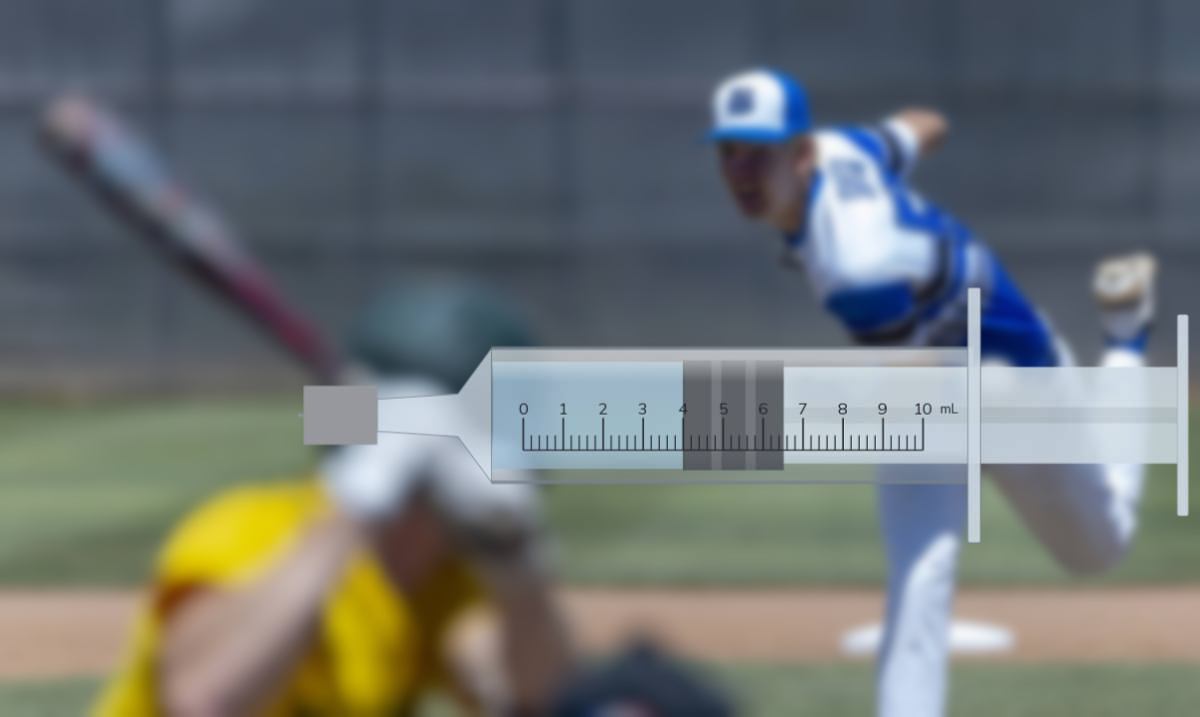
4,mL
